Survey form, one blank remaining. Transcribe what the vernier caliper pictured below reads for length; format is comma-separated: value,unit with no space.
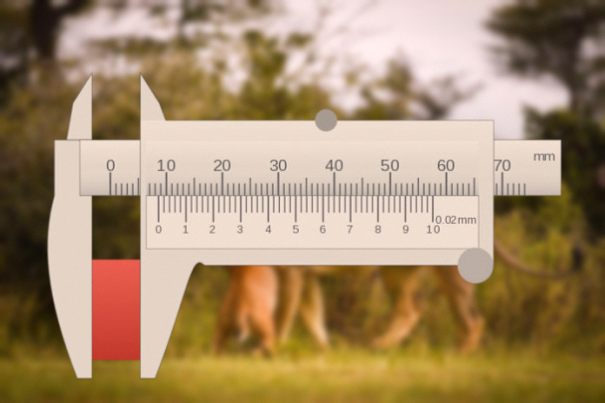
8.6,mm
